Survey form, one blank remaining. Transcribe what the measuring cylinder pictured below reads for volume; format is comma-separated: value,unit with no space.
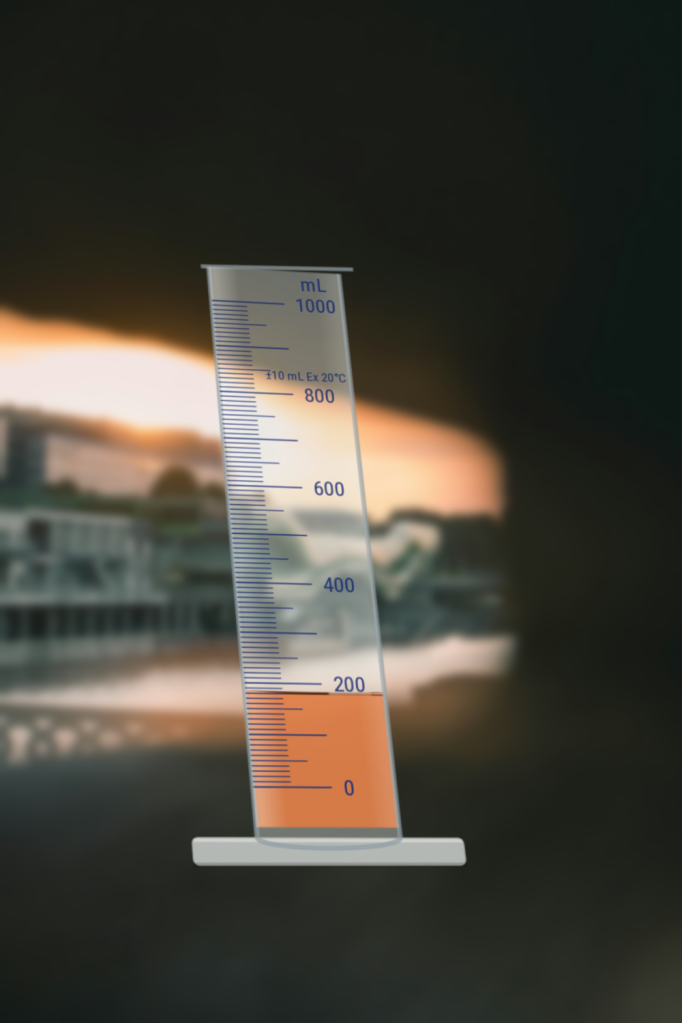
180,mL
